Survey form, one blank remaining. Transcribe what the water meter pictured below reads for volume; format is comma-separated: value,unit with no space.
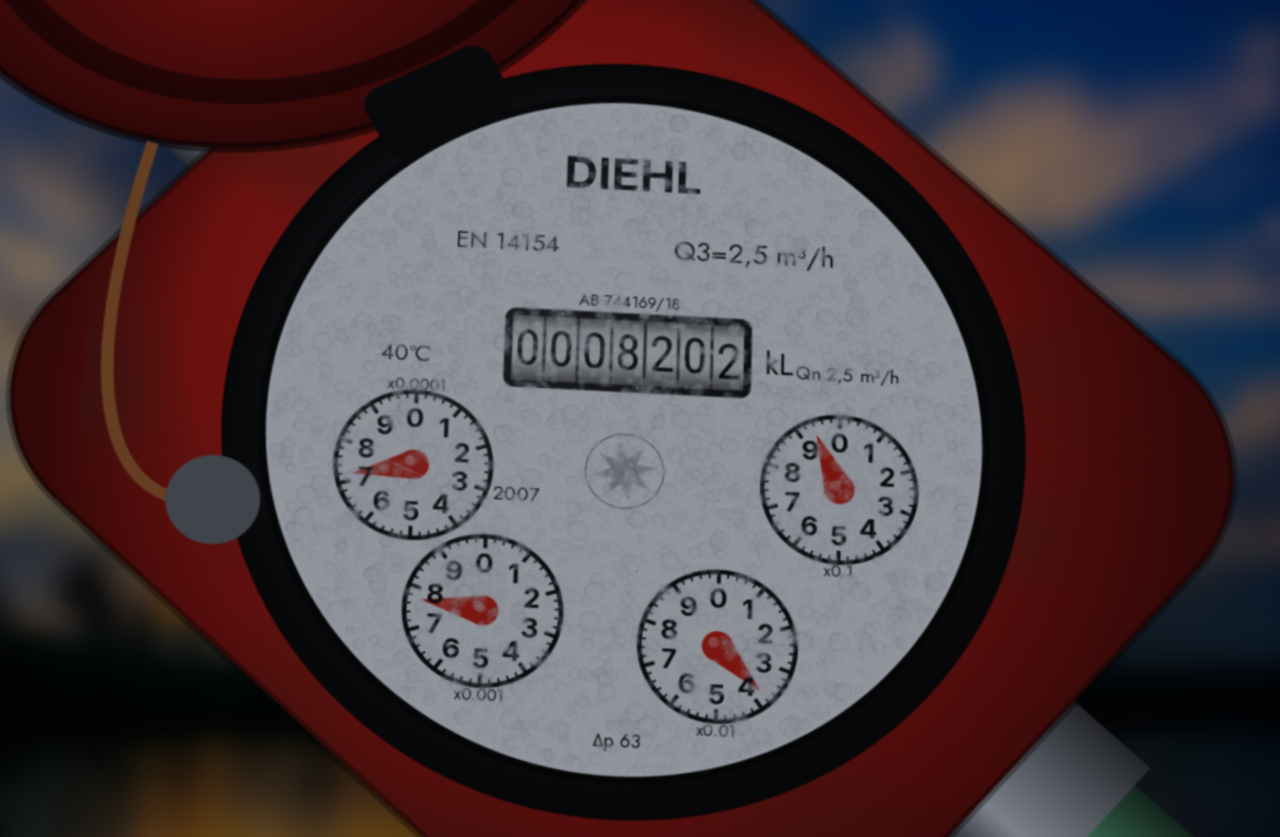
8201.9377,kL
